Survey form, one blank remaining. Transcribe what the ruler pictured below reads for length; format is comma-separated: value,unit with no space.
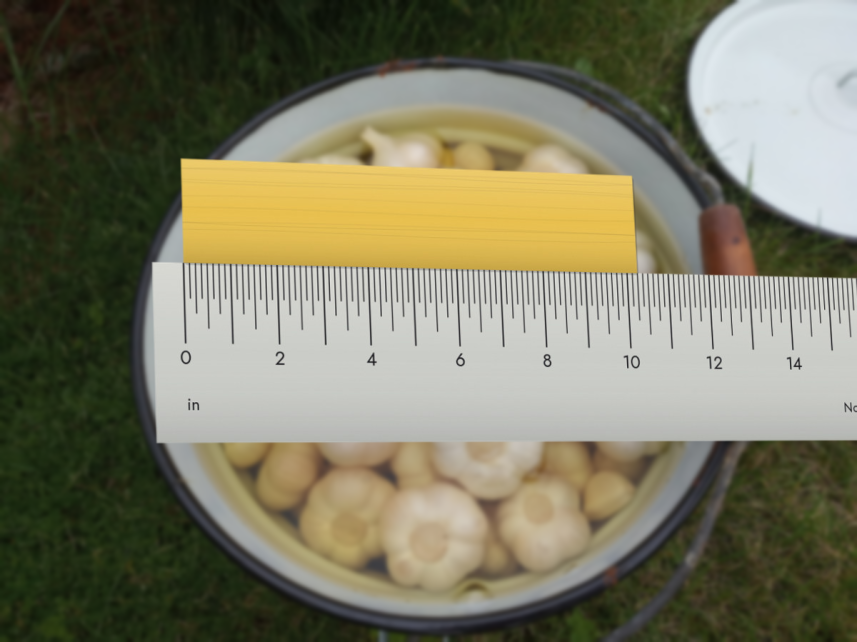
10.25,in
